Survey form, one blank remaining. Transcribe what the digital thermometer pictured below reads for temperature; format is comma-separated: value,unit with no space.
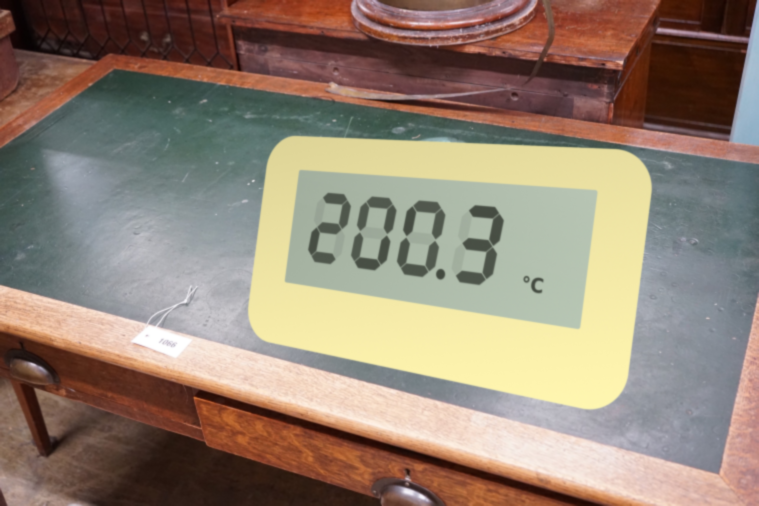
200.3,°C
